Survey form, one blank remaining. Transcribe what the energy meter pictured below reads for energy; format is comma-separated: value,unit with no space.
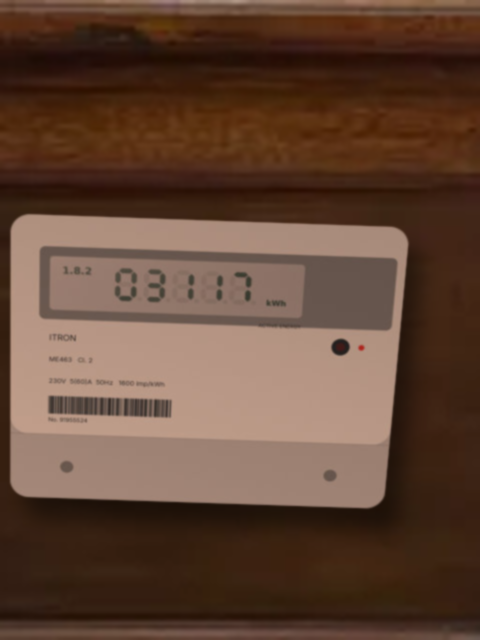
3117,kWh
